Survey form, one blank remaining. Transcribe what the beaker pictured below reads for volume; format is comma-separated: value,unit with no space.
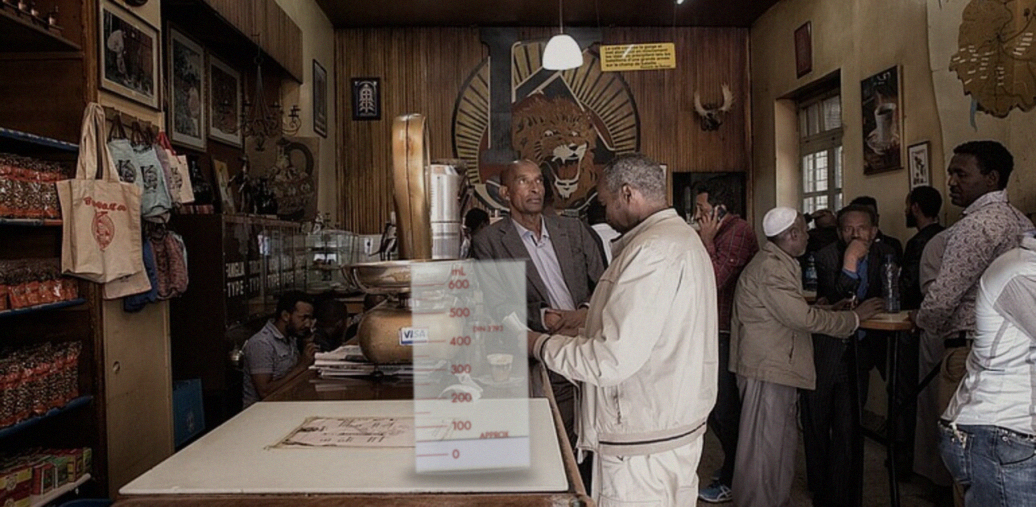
50,mL
